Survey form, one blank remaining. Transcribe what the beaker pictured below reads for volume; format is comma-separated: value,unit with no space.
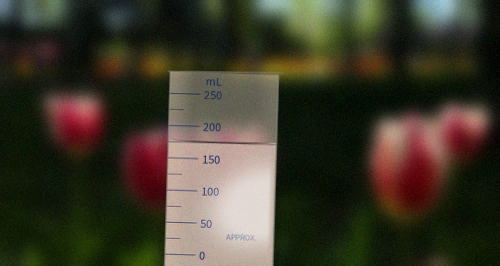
175,mL
